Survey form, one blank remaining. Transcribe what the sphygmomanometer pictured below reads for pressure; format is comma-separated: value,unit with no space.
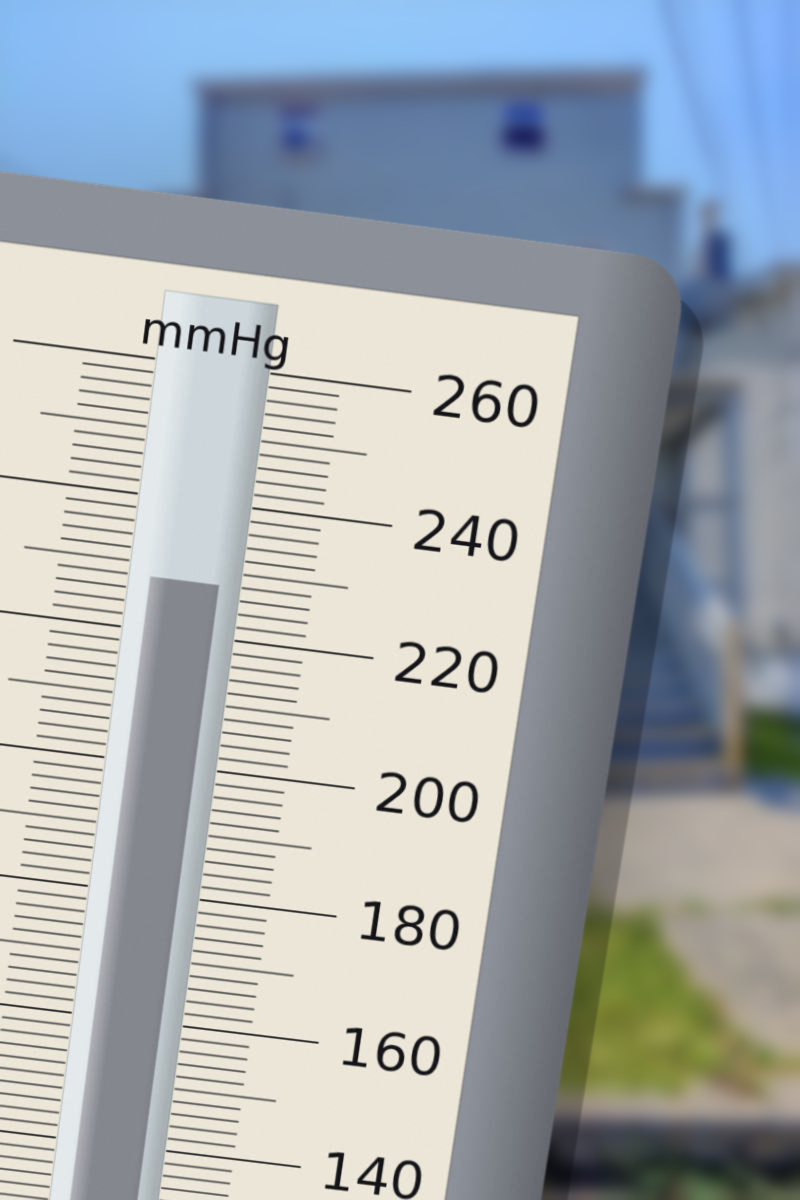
228,mmHg
